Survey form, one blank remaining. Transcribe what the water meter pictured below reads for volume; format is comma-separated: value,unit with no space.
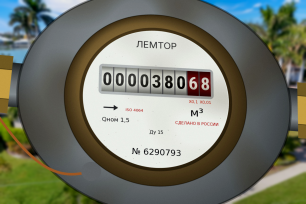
380.68,m³
